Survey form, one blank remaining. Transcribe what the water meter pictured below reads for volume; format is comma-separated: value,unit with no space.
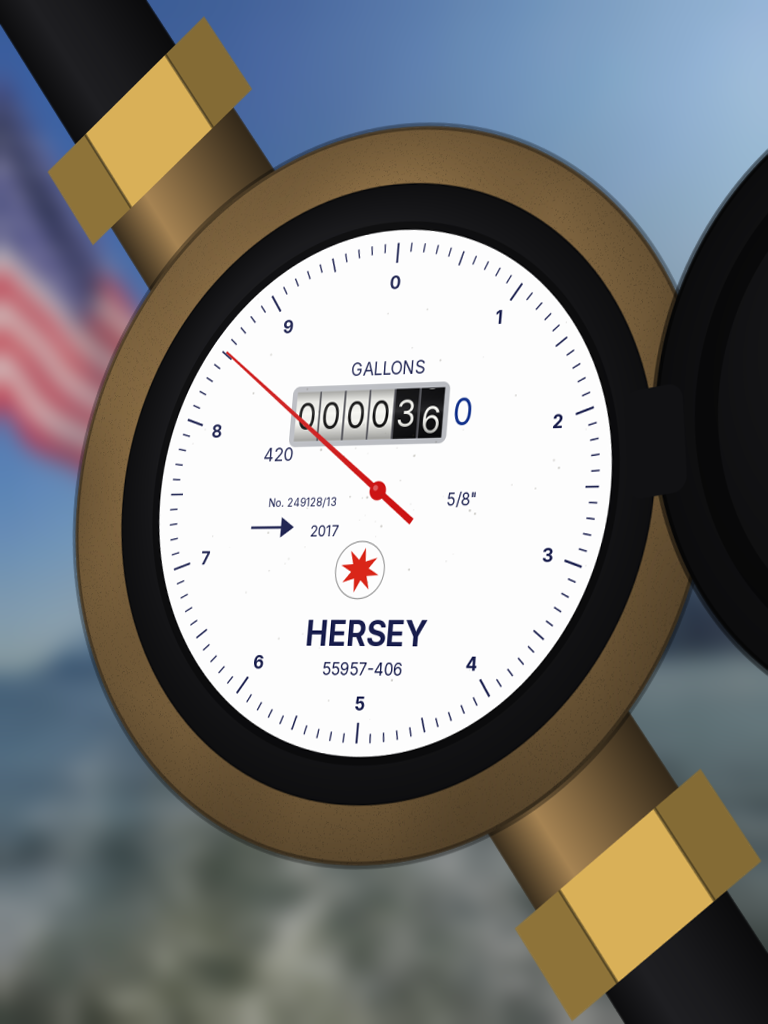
358.5,gal
